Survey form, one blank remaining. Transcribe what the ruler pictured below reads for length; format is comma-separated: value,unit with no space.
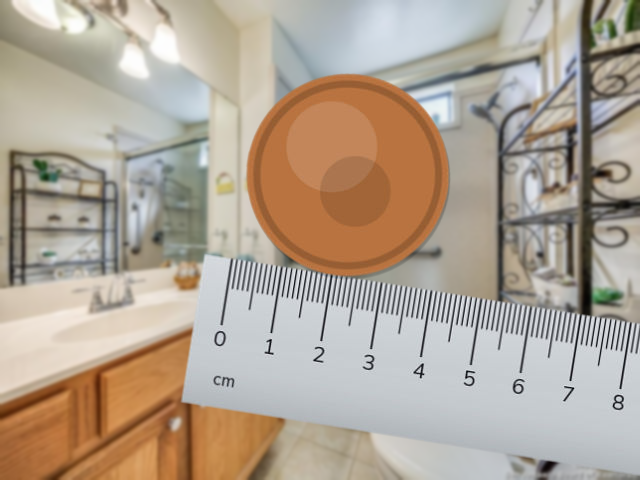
4,cm
